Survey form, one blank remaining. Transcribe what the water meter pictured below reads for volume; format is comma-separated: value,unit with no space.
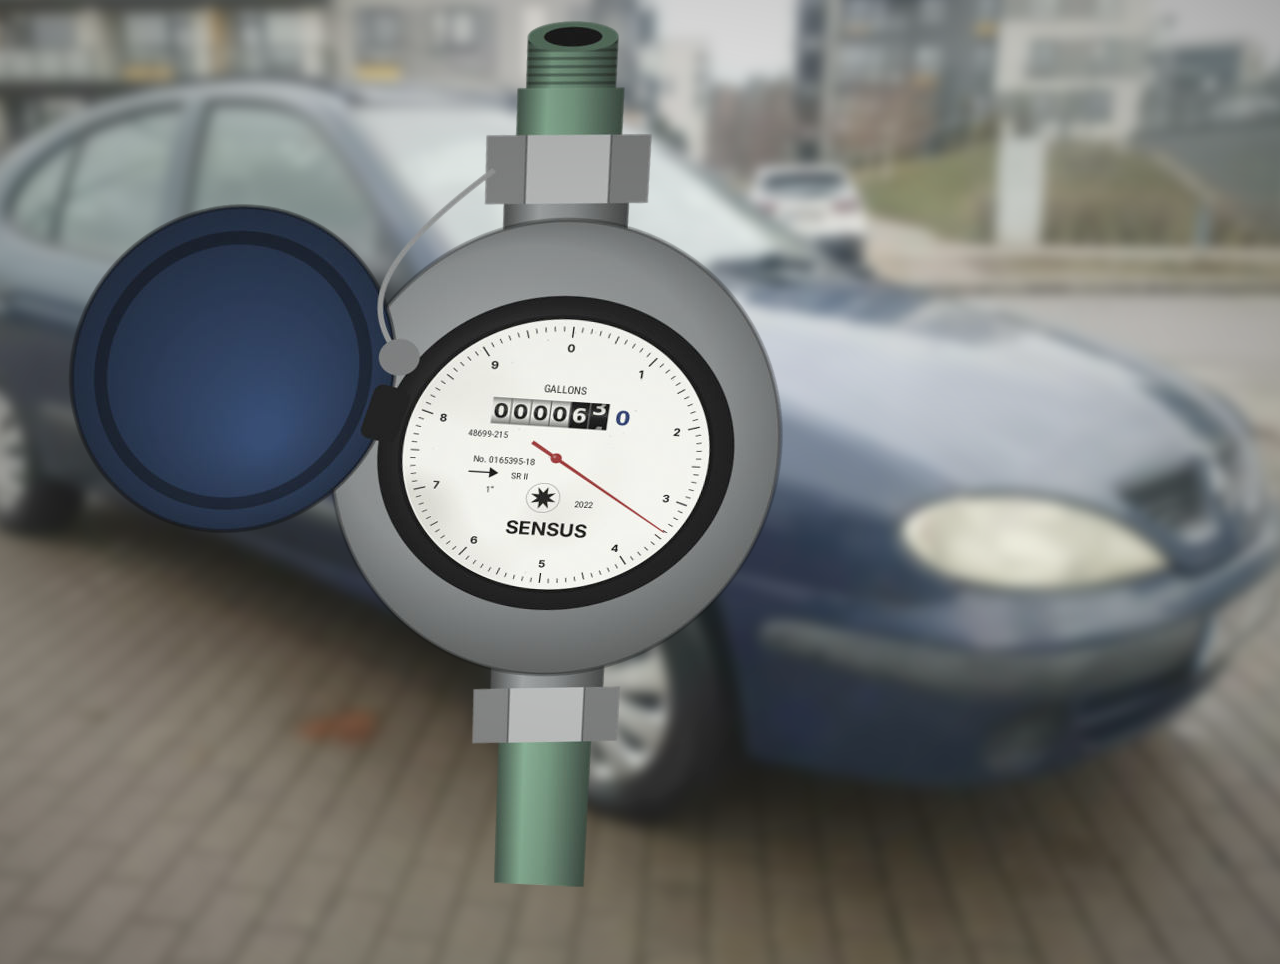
633.4,gal
